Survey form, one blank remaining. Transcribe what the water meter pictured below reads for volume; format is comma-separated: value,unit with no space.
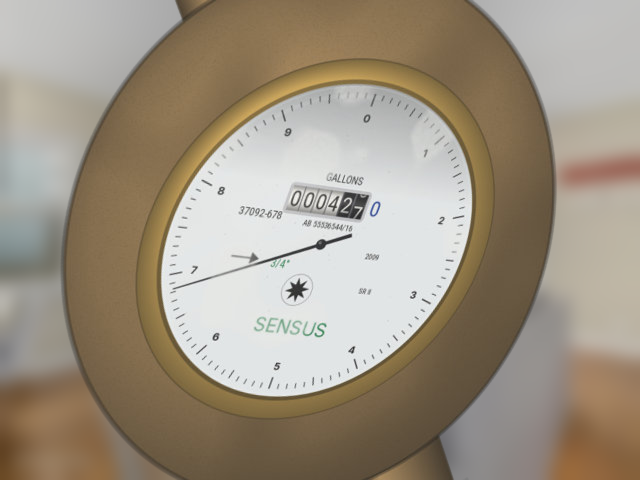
4266.8,gal
